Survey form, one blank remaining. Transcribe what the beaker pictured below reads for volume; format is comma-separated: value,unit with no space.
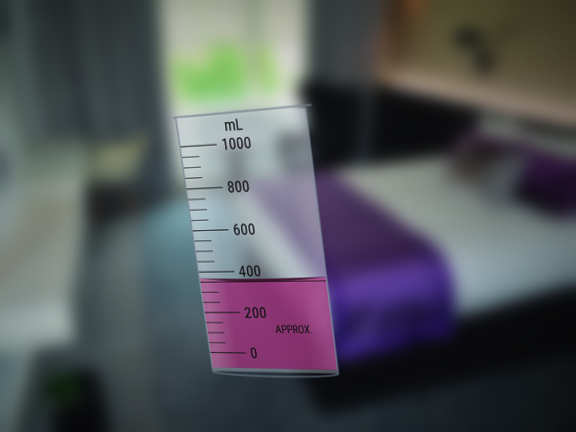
350,mL
